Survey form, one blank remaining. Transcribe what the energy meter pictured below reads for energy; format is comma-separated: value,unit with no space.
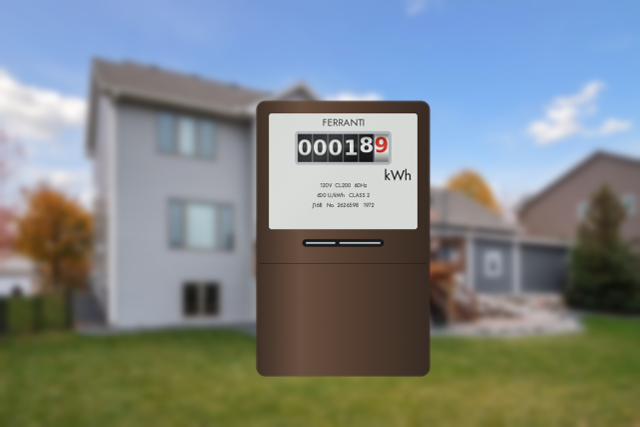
18.9,kWh
